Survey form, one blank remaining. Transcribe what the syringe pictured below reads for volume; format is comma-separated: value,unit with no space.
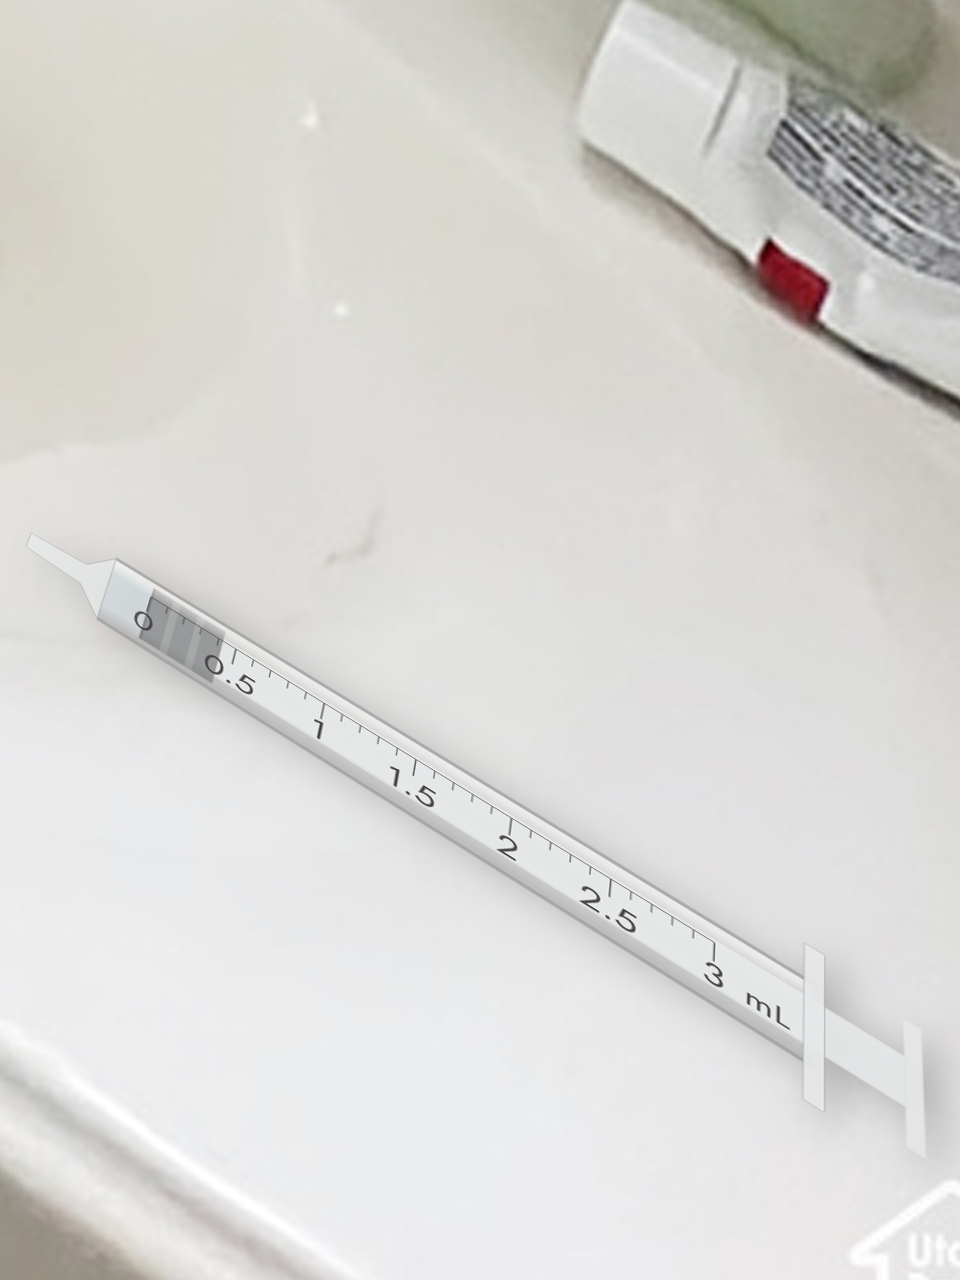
0,mL
